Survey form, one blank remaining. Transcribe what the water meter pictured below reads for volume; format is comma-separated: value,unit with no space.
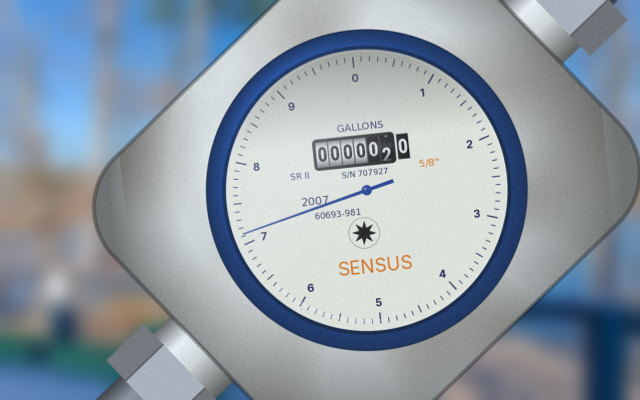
17.1,gal
